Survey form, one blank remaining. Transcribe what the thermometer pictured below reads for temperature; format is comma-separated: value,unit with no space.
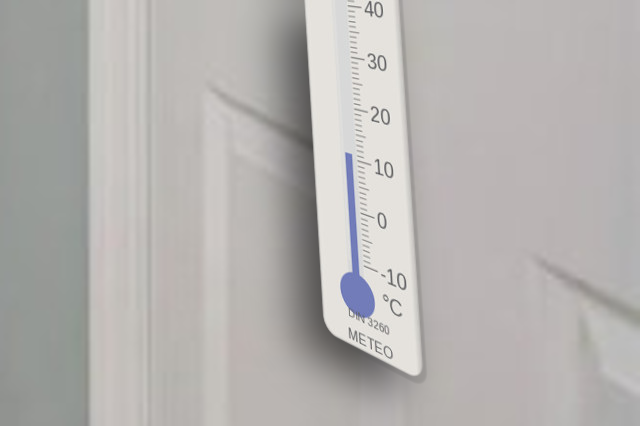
11,°C
